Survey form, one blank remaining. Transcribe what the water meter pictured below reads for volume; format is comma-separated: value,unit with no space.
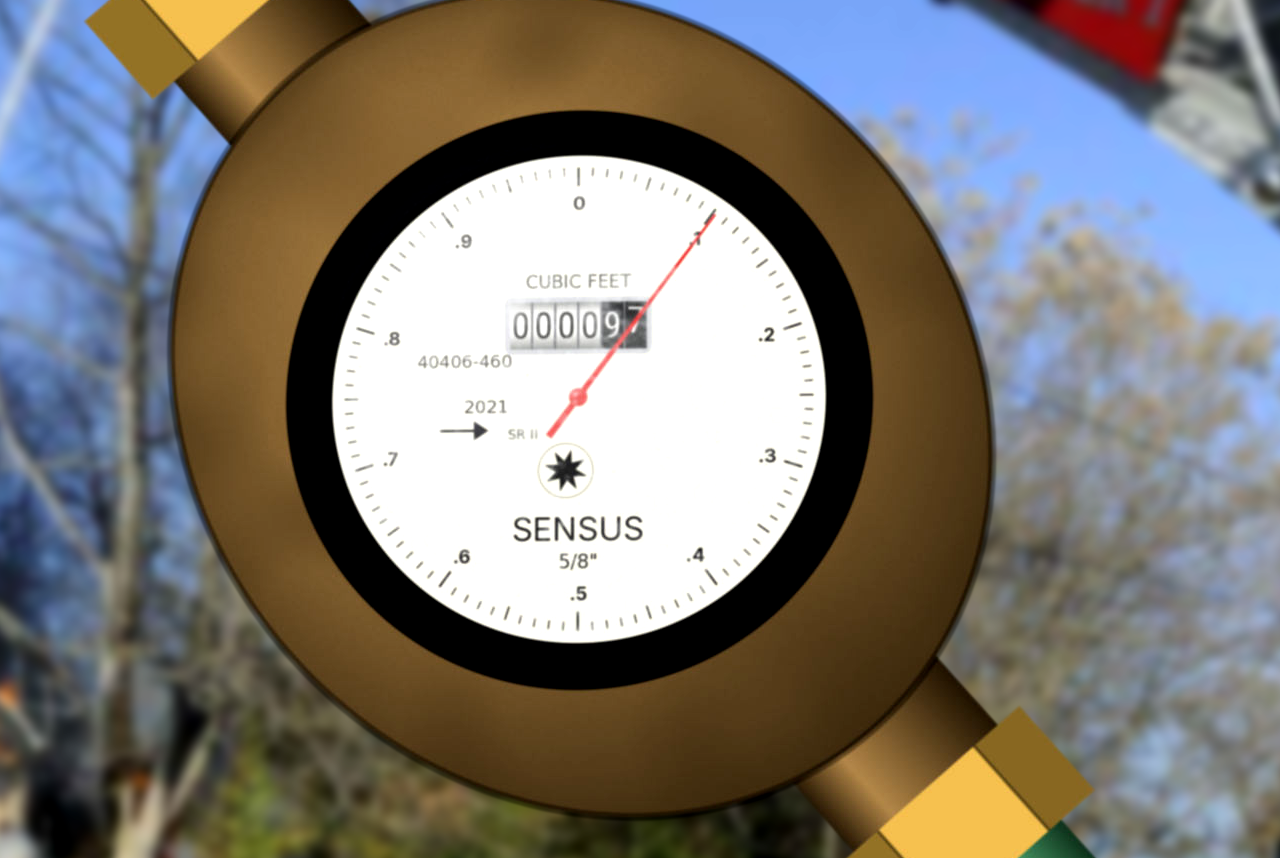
97.10,ft³
